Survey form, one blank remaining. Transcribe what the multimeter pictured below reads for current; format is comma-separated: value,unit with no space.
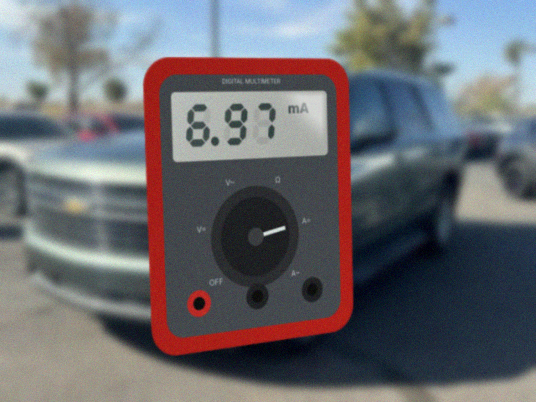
6.97,mA
